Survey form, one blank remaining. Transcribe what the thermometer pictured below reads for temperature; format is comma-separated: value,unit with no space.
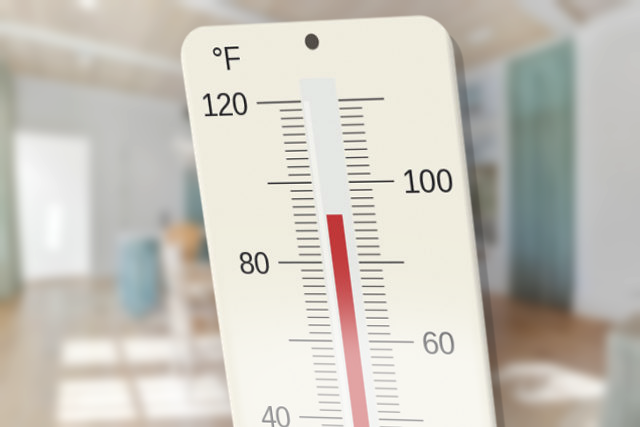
92,°F
